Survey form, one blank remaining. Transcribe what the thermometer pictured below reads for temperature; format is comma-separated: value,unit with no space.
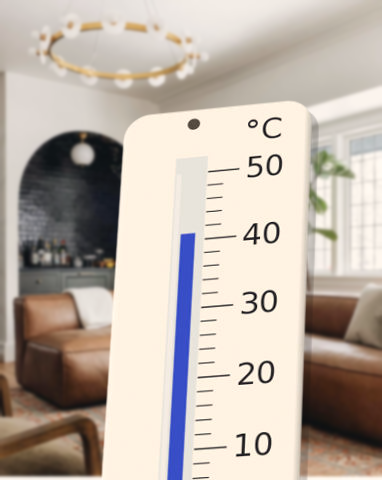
41,°C
